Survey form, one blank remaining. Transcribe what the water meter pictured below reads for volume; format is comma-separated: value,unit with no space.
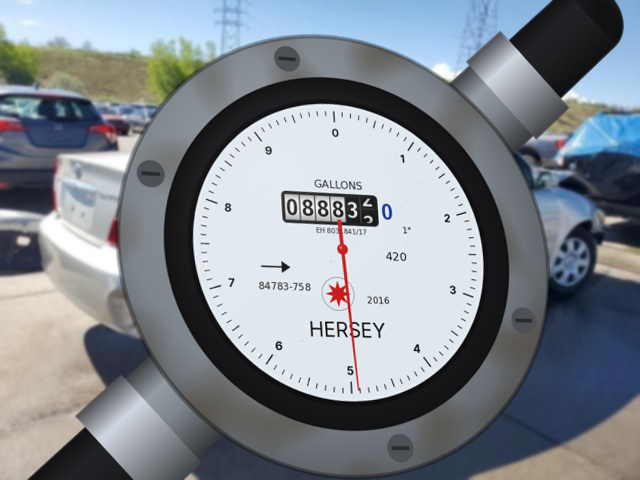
888324.9,gal
